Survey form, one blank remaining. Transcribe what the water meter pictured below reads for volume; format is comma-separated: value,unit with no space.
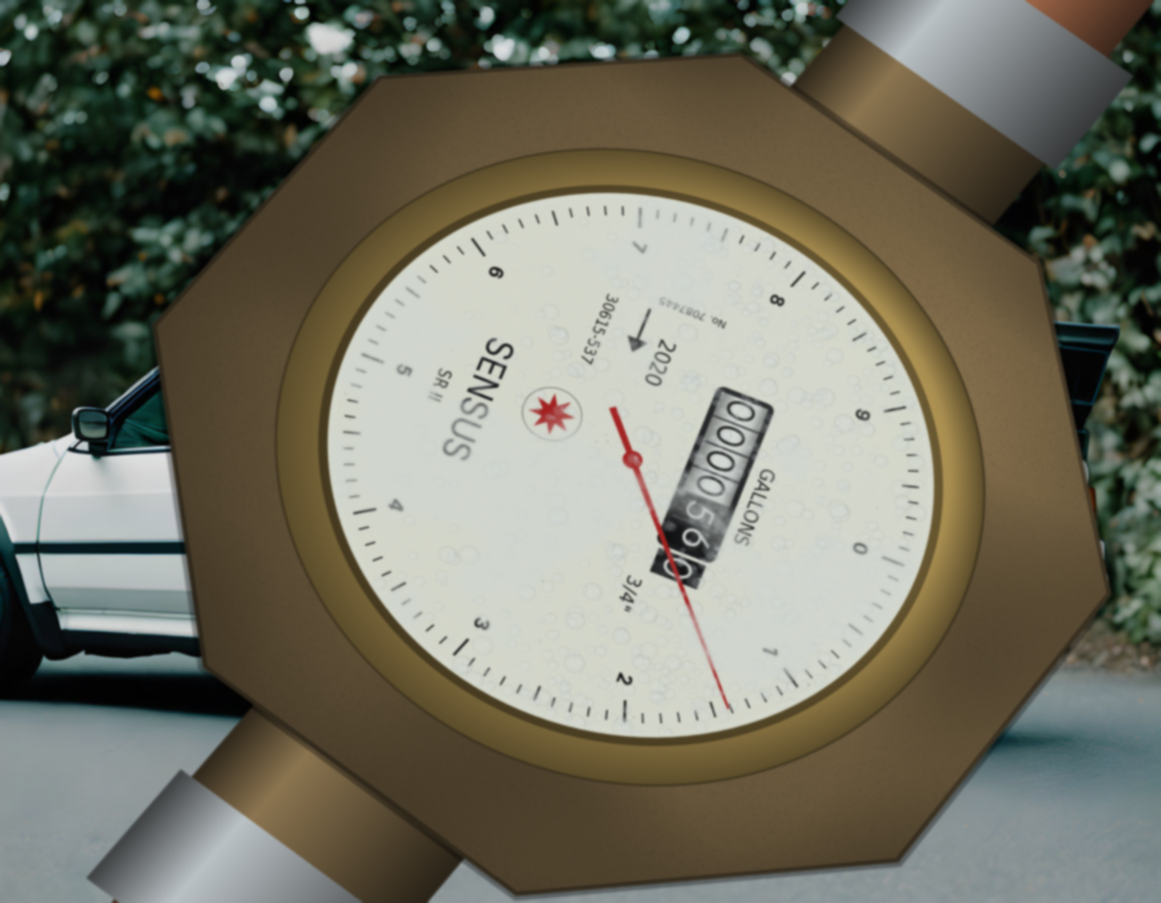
561.4,gal
